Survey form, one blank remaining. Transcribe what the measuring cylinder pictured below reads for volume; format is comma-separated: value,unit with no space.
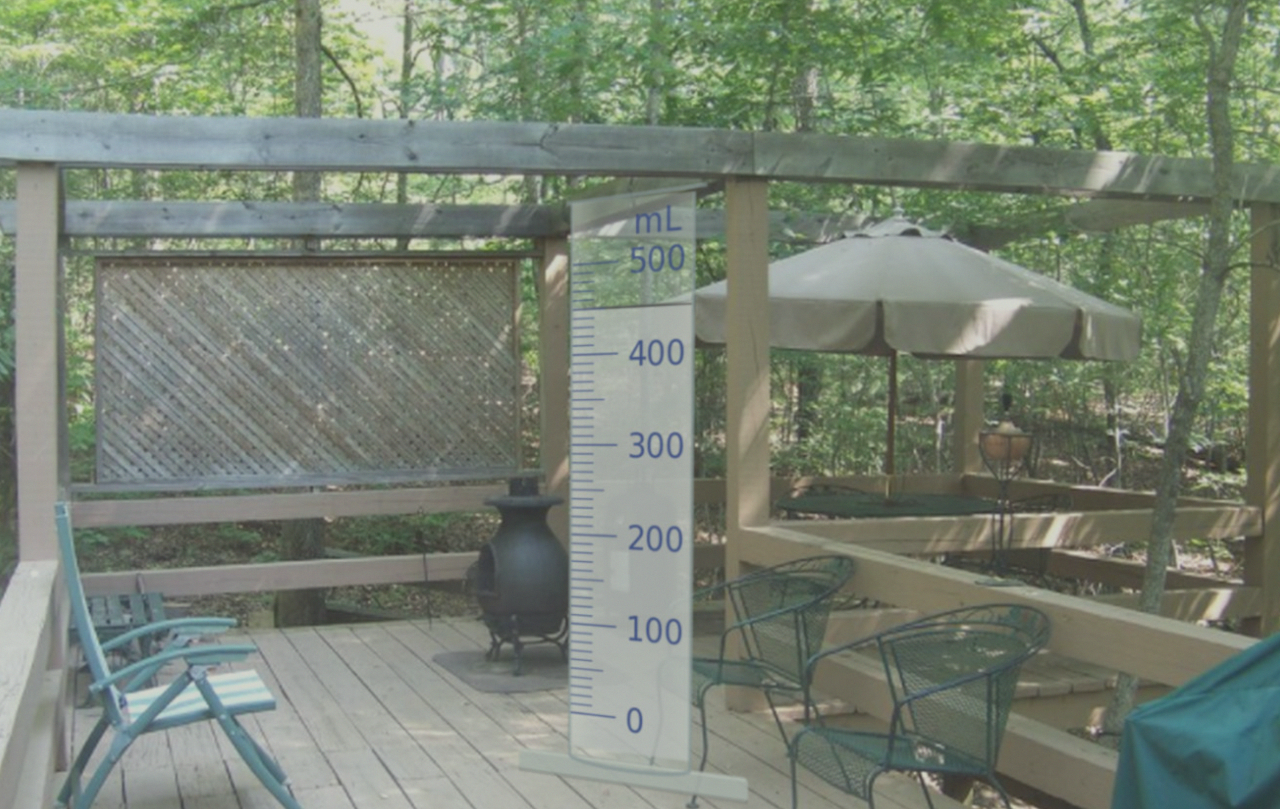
450,mL
